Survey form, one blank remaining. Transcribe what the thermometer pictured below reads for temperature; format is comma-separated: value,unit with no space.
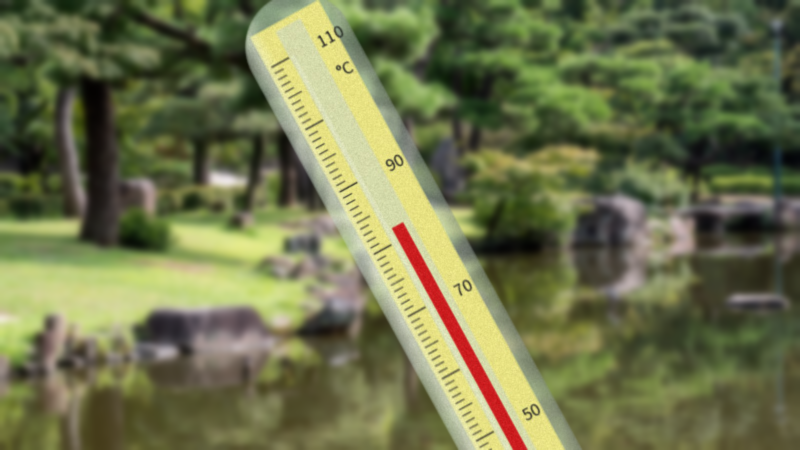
82,°C
